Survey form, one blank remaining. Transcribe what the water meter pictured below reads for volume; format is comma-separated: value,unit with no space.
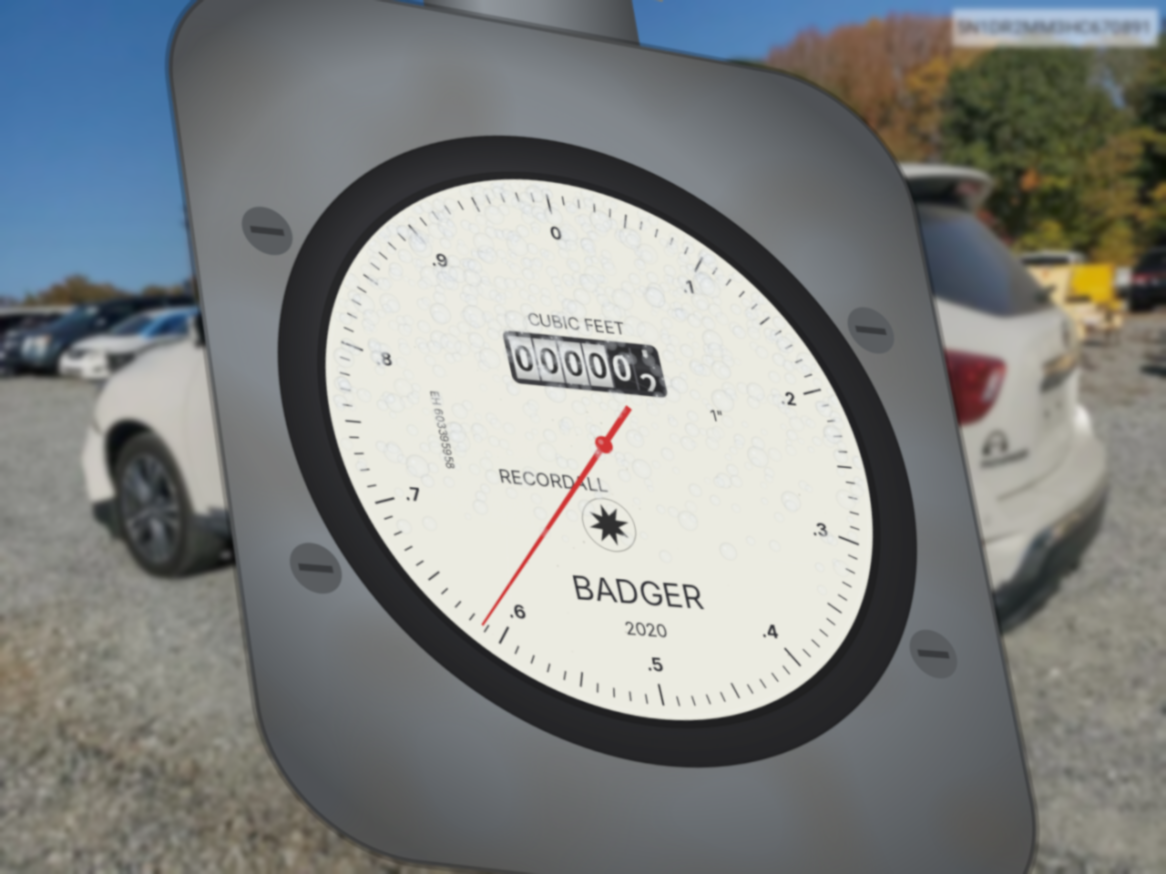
1.61,ft³
